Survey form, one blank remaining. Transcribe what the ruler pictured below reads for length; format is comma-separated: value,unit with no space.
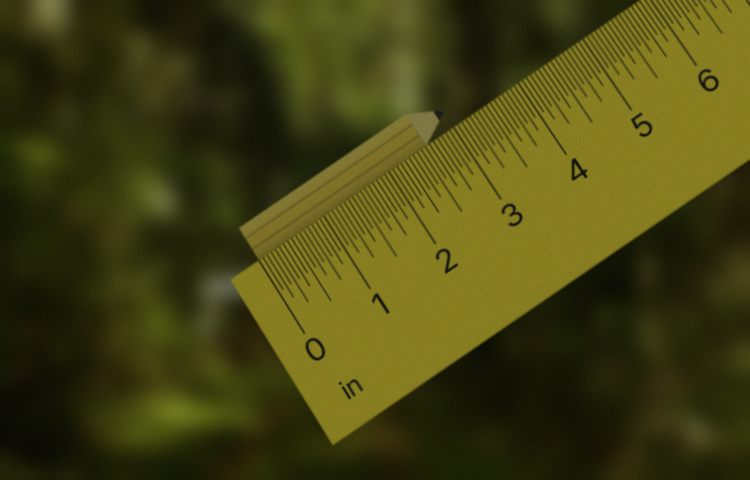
3,in
